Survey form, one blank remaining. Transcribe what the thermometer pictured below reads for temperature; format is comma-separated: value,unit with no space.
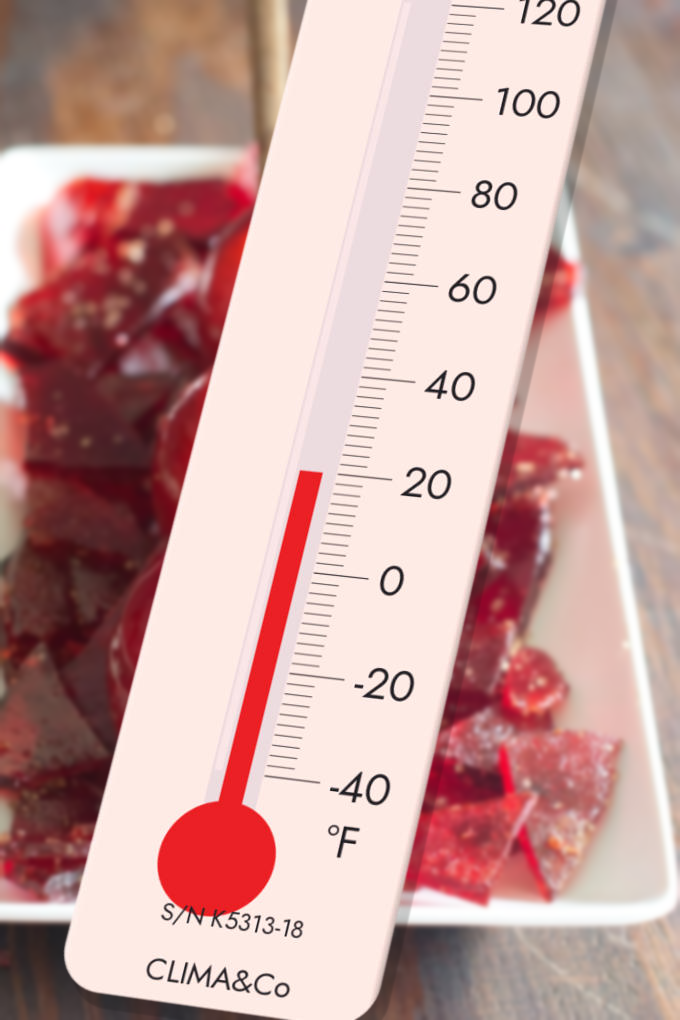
20,°F
